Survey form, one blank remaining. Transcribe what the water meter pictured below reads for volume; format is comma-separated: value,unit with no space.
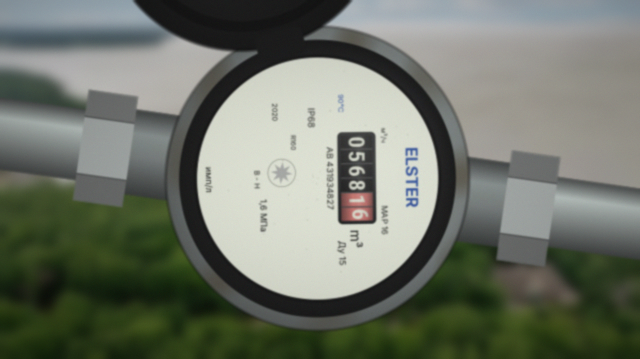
568.16,m³
